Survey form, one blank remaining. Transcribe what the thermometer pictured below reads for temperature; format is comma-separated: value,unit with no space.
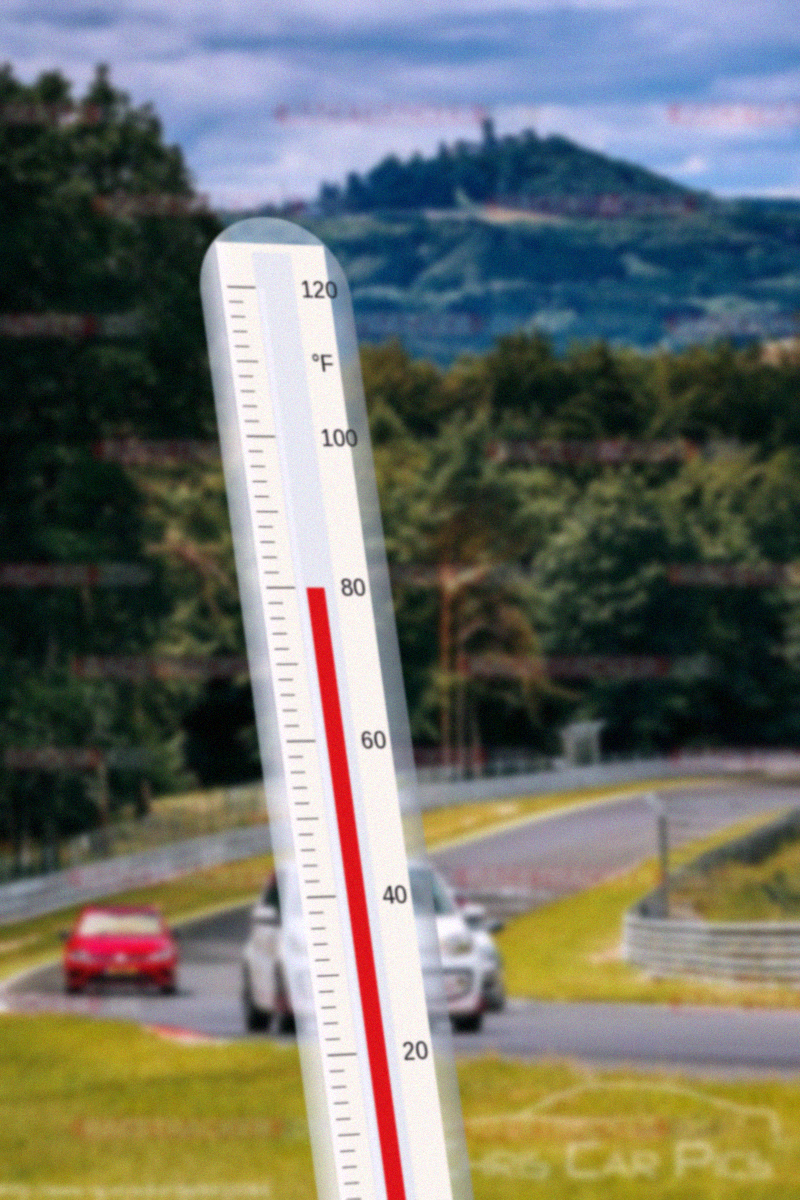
80,°F
